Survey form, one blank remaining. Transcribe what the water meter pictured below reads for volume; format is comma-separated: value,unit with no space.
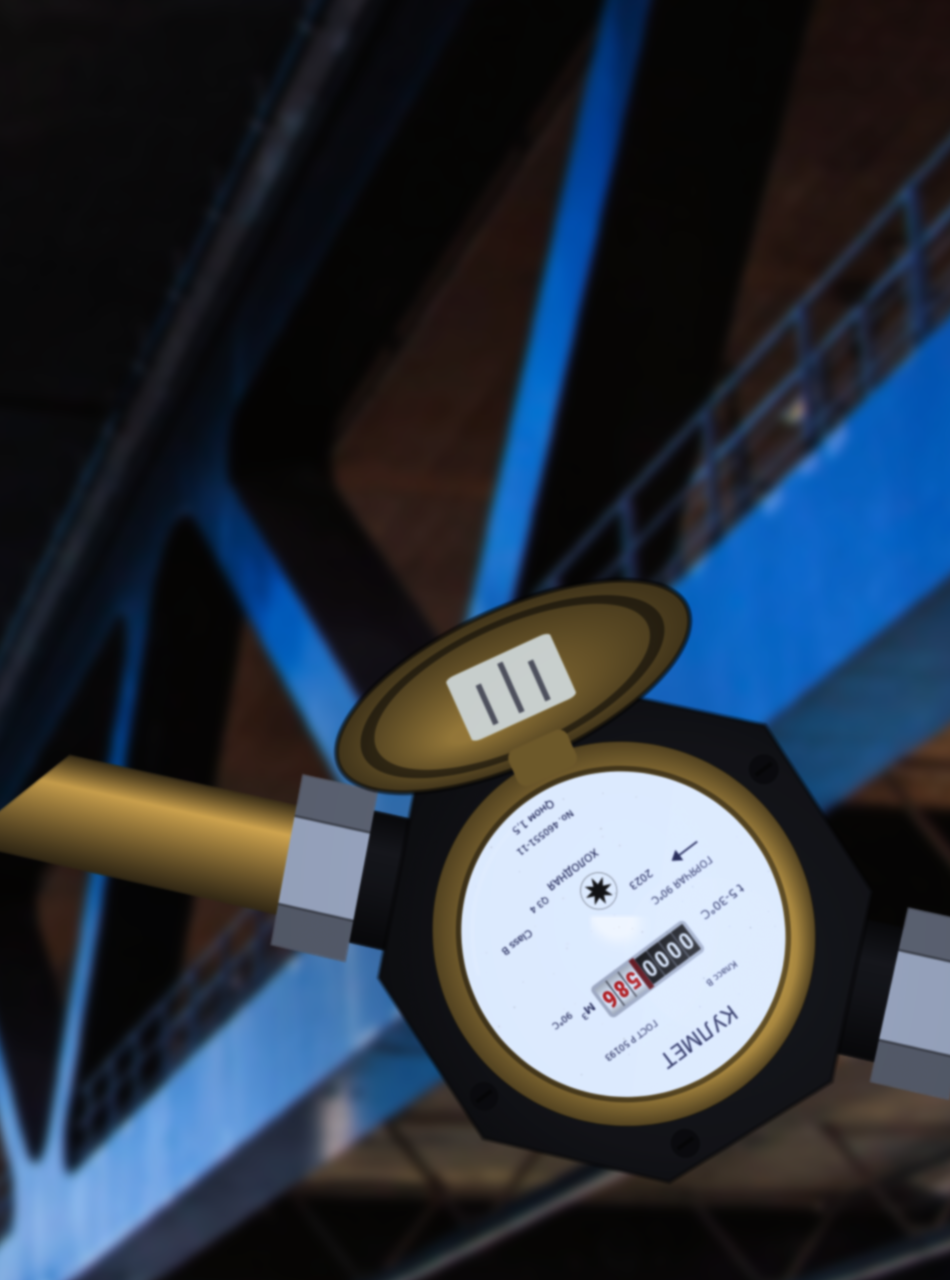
0.586,m³
